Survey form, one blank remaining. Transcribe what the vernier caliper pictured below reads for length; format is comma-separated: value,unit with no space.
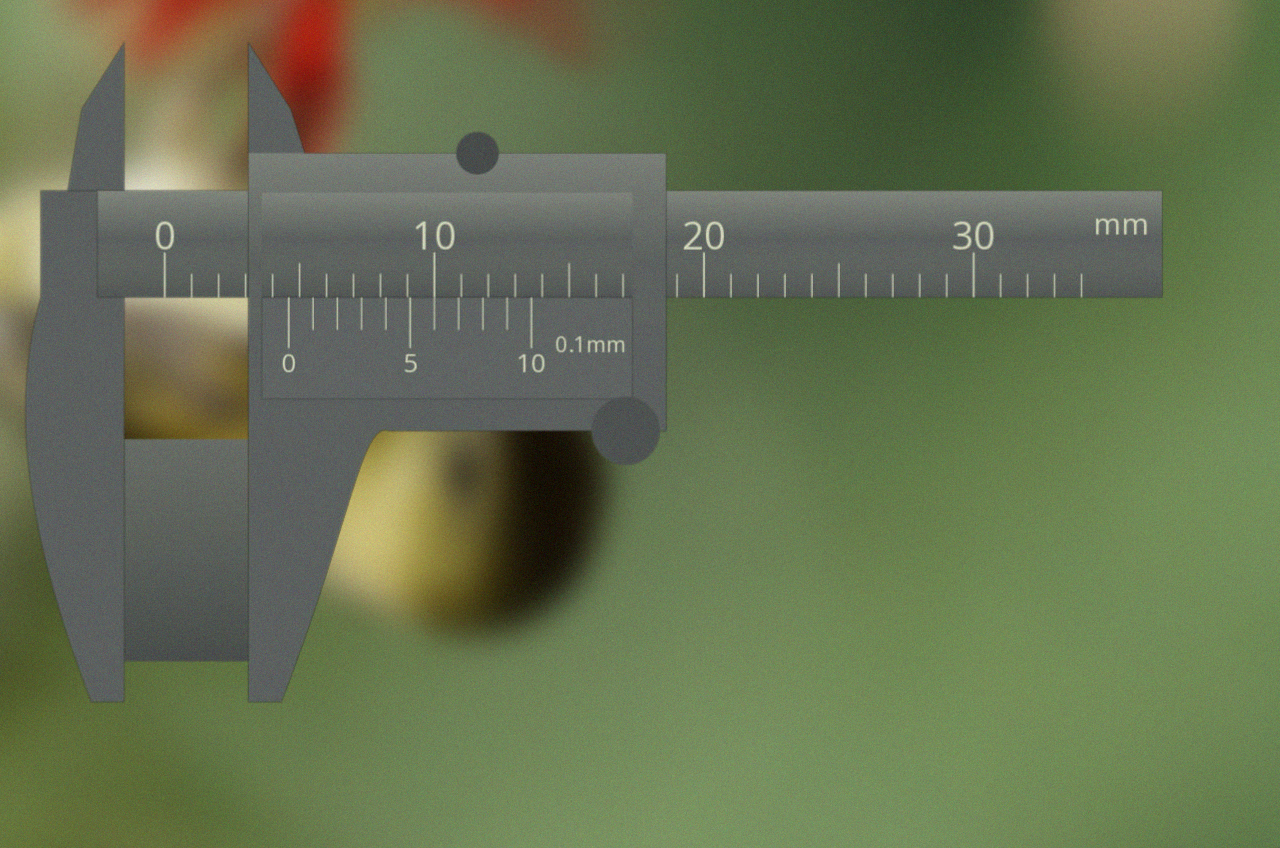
4.6,mm
